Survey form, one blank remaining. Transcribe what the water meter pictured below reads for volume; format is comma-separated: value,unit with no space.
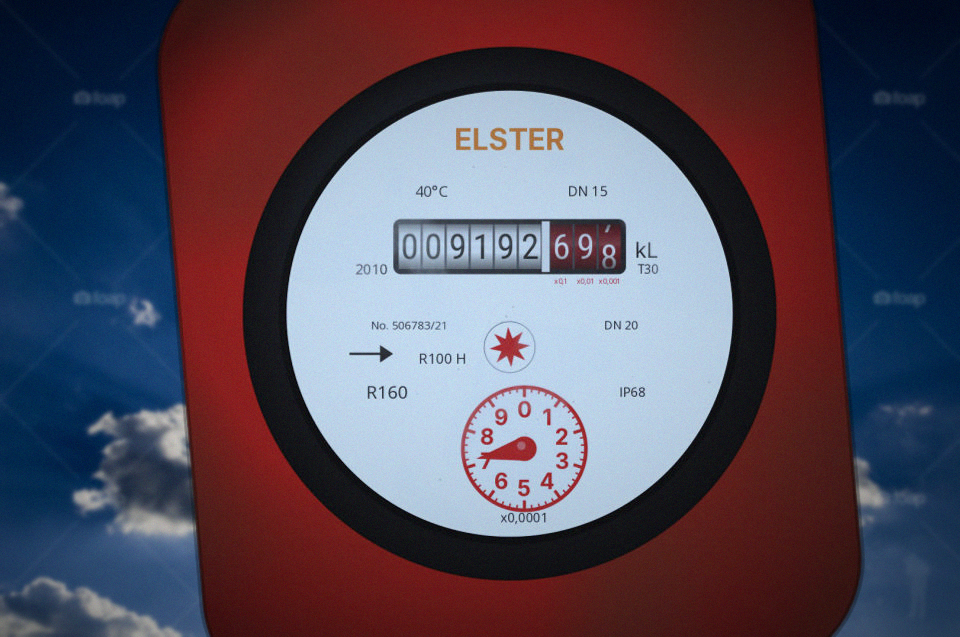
9192.6977,kL
